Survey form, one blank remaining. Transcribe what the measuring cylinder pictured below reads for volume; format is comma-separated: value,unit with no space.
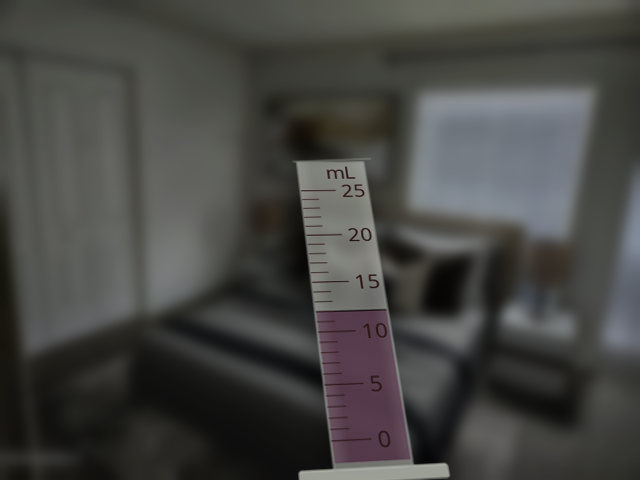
12,mL
